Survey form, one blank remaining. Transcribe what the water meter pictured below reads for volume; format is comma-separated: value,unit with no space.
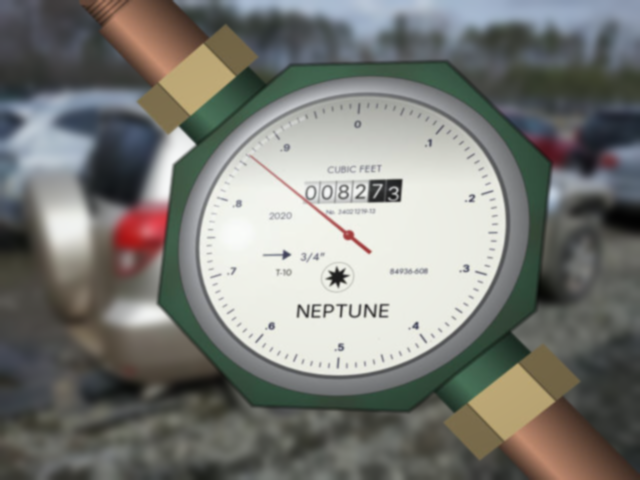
8272.86,ft³
